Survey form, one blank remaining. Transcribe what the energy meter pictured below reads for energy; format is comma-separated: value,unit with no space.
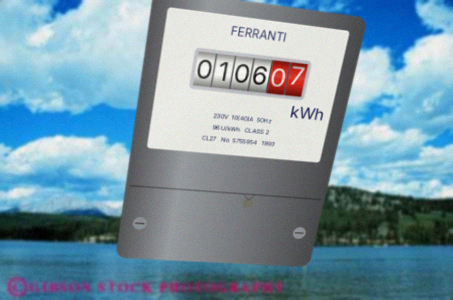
106.07,kWh
